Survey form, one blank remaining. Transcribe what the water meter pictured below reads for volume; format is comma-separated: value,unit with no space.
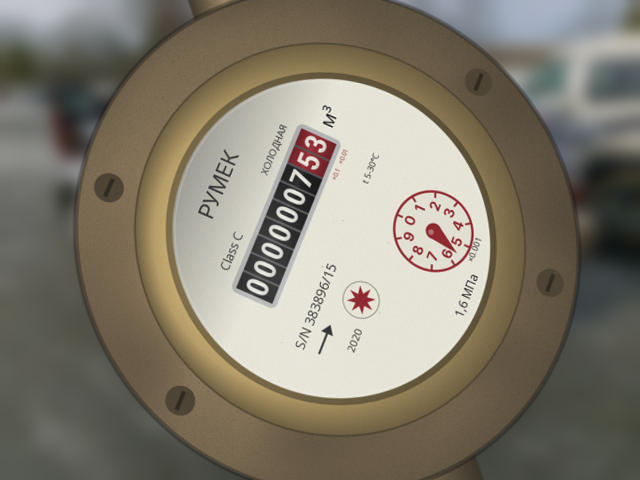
7.535,m³
